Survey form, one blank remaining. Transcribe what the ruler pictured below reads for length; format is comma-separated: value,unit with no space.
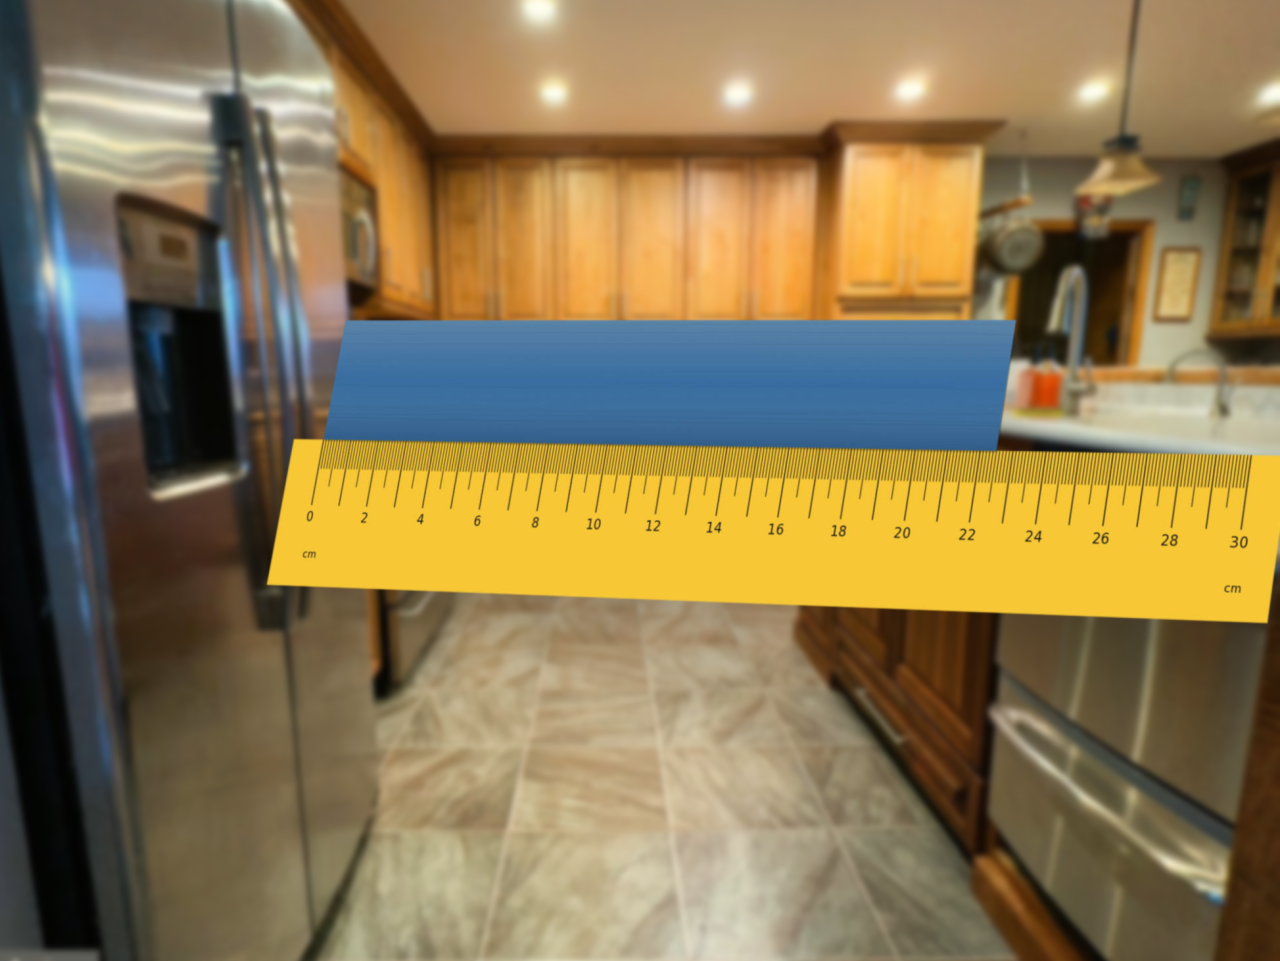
22.5,cm
